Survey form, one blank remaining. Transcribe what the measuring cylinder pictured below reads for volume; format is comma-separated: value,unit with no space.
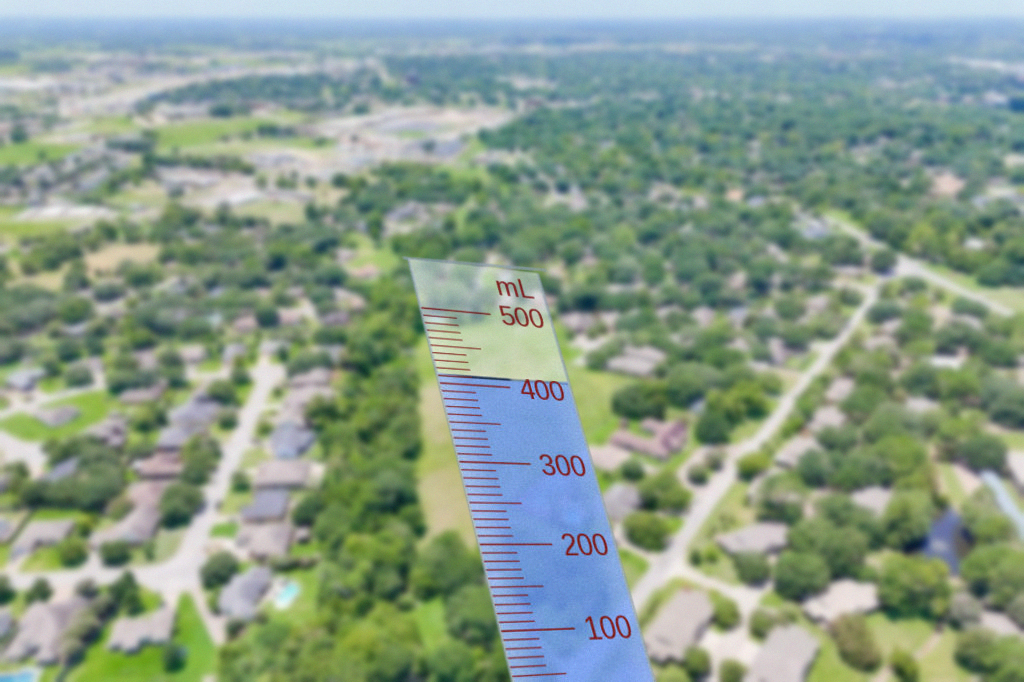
410,mL
